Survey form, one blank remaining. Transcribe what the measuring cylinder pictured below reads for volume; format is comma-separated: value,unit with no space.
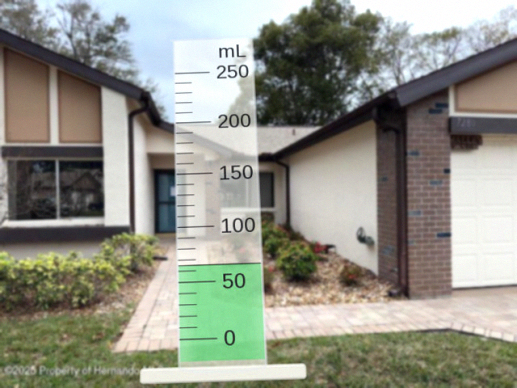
65,mL
